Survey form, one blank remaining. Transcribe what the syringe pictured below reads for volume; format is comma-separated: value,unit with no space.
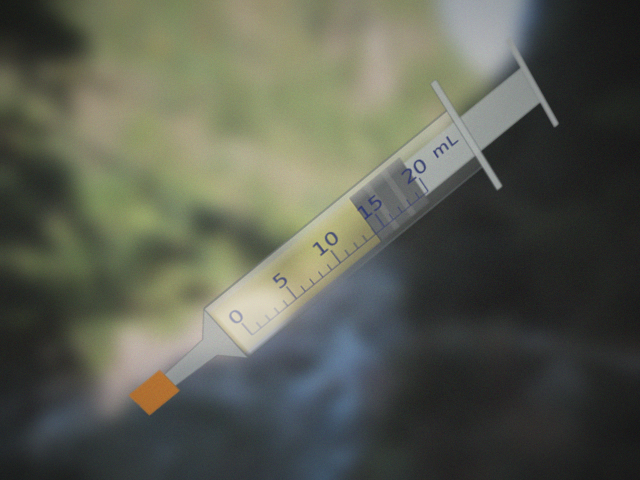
14,mL
